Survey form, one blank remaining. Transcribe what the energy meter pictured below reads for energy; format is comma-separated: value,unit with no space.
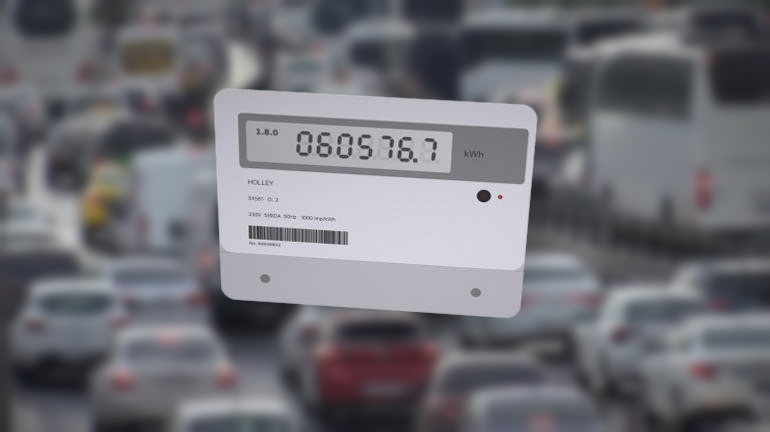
60576.7,kWh
